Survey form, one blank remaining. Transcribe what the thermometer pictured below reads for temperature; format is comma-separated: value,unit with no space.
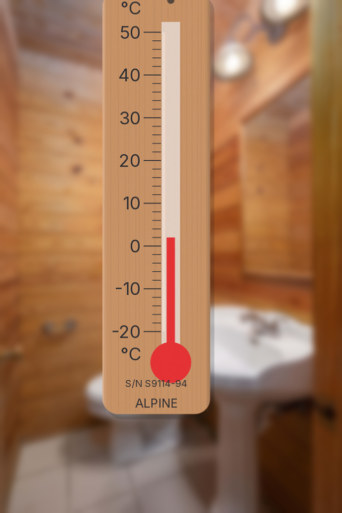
2,°C
